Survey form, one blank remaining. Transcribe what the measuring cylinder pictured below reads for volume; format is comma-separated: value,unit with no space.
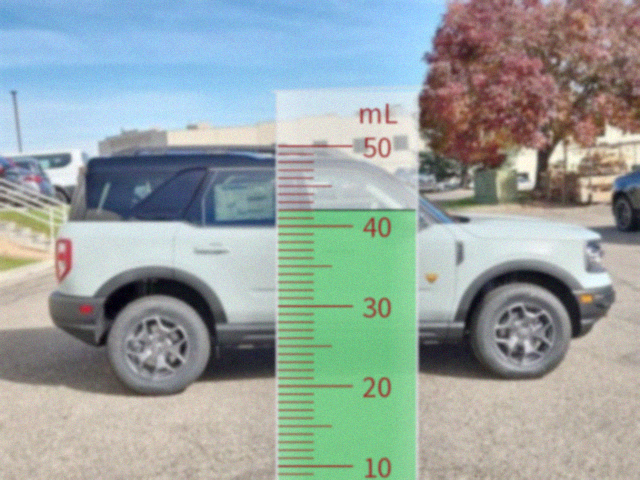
42,mL
